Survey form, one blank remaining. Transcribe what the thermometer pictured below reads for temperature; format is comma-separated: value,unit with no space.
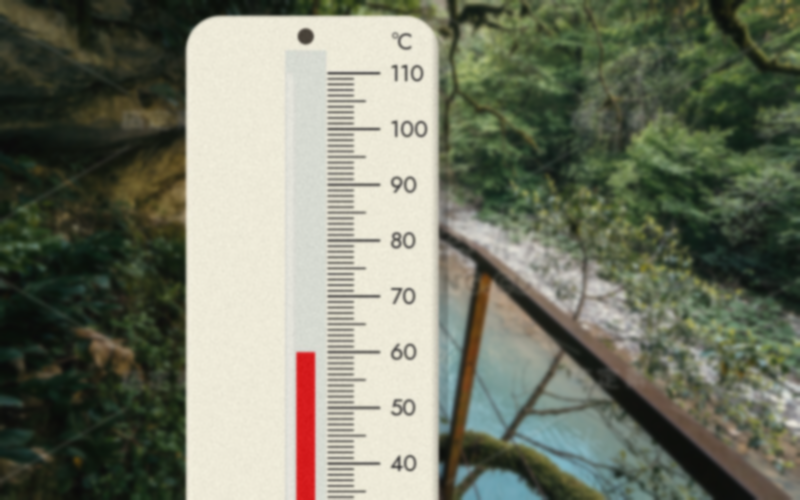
60,°C
